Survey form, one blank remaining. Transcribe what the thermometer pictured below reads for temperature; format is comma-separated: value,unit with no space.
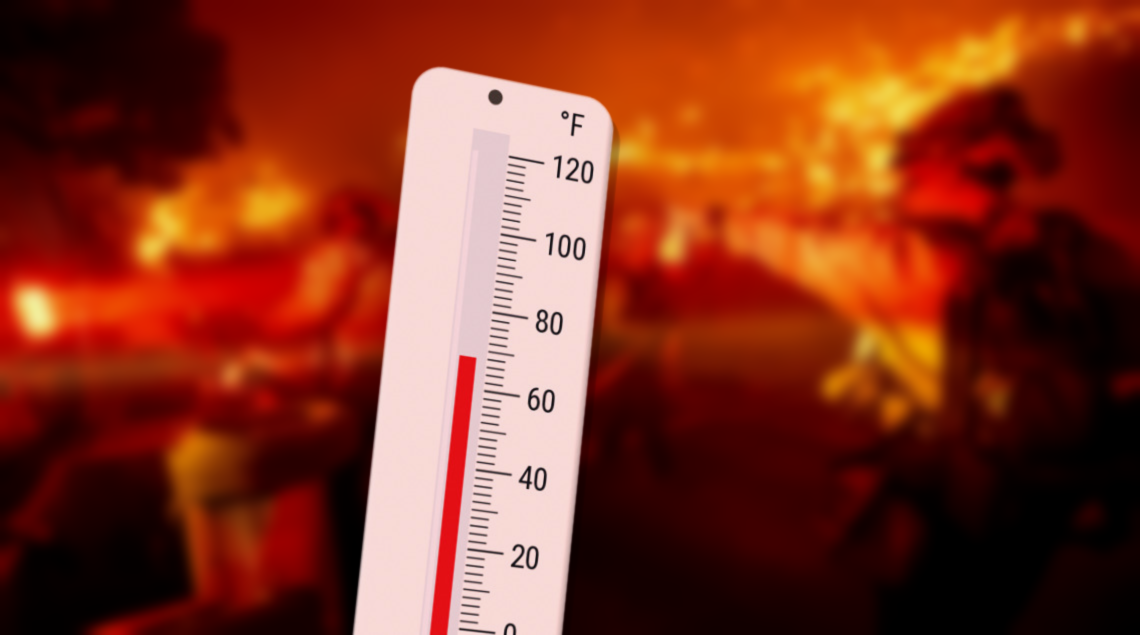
68,°F
